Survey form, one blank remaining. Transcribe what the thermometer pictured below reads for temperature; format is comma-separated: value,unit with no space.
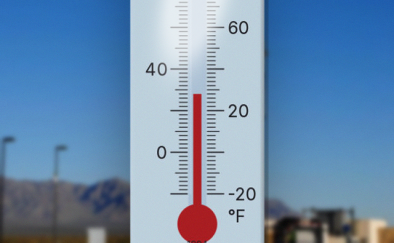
28,°F
